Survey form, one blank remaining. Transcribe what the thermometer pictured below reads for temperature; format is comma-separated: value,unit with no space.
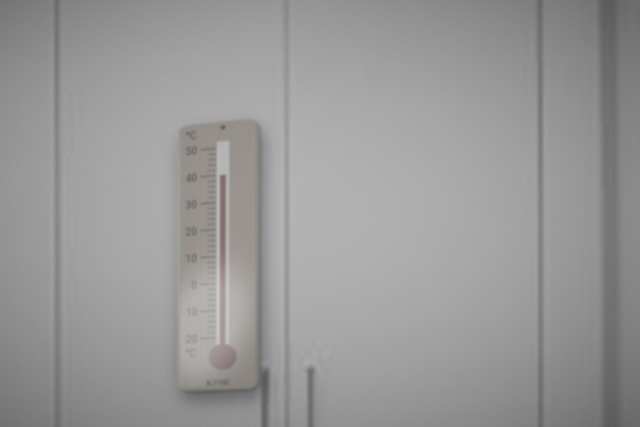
40,°C
